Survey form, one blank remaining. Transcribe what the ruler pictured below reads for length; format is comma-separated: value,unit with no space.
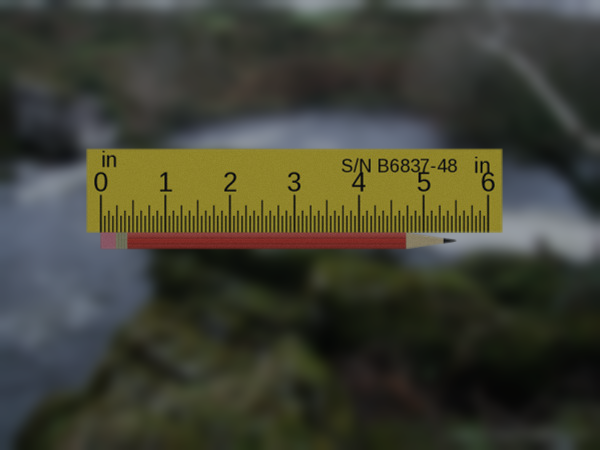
5.5,in
